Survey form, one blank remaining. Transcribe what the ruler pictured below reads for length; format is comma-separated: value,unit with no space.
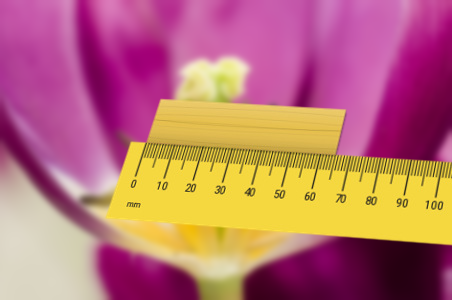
65,mm
